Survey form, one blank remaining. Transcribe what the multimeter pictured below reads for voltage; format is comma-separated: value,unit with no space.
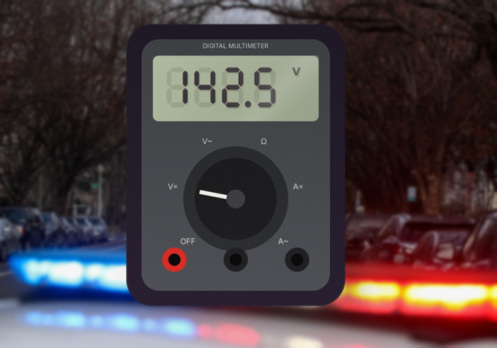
142.5,V
